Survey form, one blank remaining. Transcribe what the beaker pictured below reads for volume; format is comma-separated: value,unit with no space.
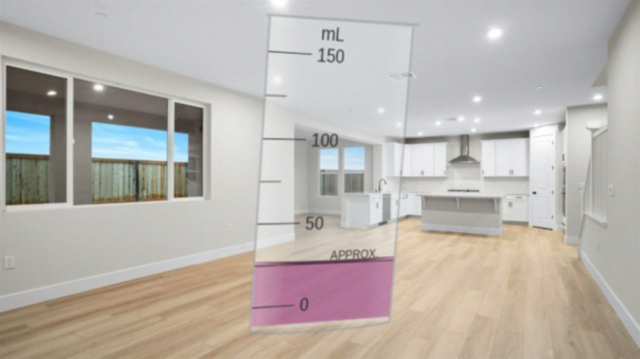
25,mL
